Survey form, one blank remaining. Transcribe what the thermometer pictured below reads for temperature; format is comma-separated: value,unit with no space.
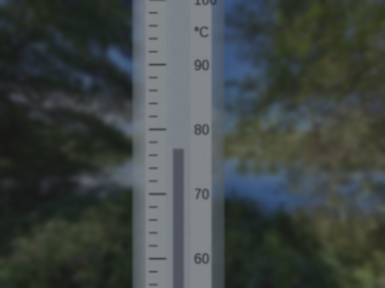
77,°C
